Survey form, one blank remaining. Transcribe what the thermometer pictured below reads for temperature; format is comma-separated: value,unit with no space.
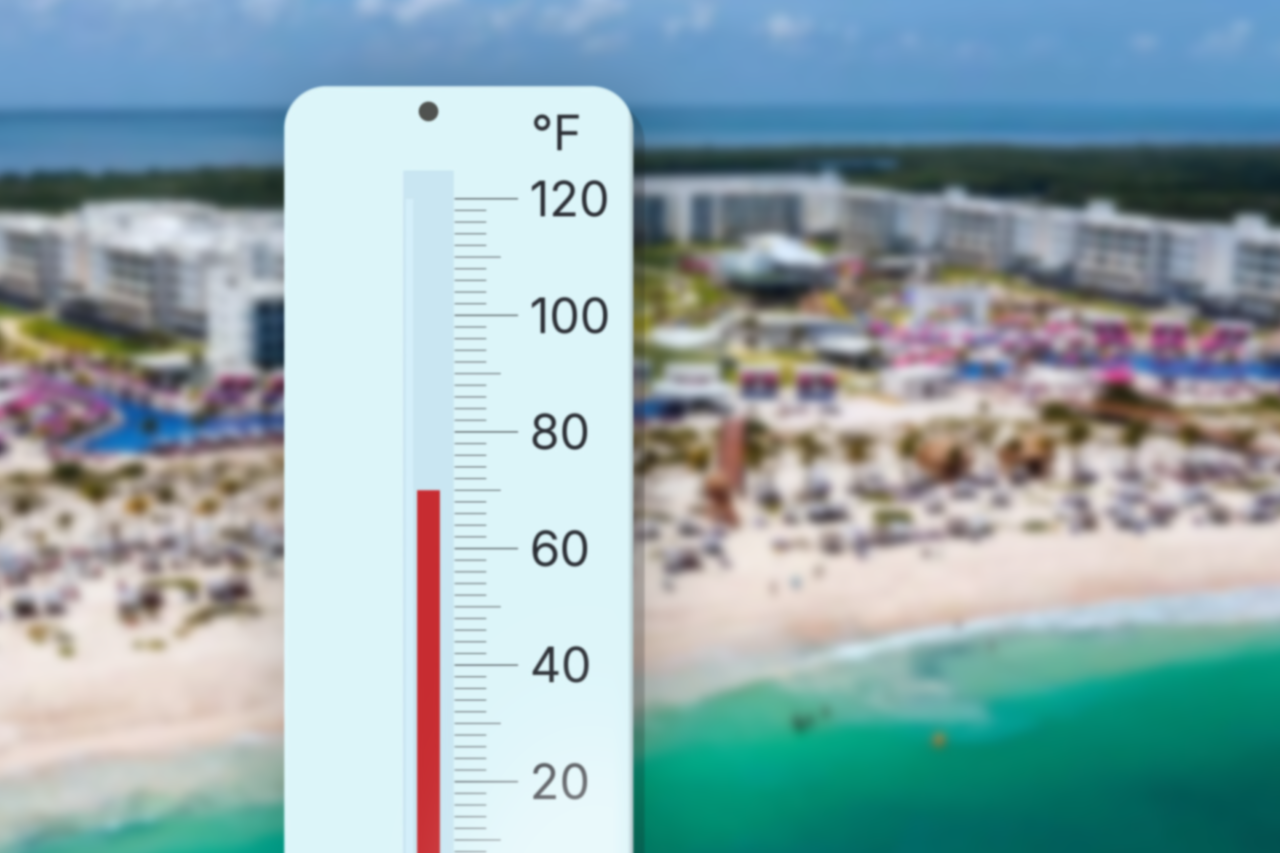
70,°F
